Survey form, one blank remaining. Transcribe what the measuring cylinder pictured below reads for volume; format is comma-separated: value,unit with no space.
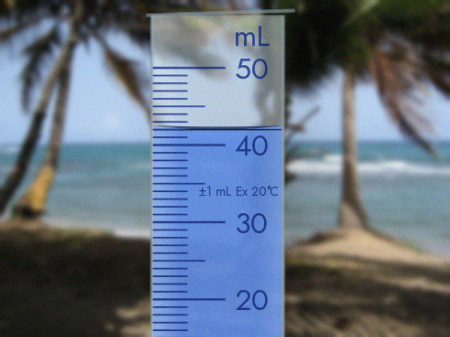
42,mL
